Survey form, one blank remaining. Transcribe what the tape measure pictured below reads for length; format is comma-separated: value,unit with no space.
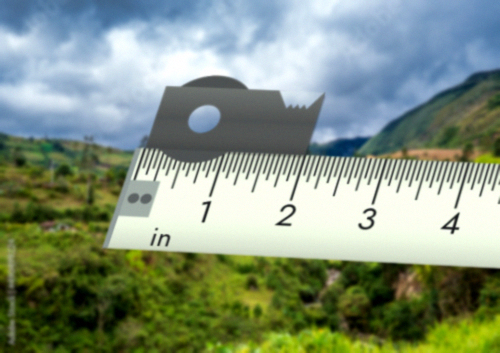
2,in
